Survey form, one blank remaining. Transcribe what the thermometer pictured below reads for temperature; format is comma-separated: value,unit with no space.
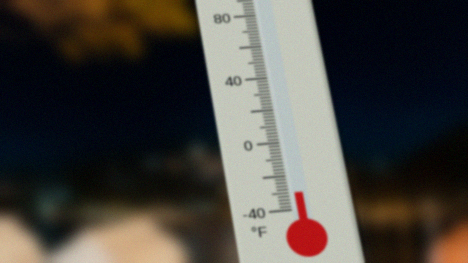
-30,°F
